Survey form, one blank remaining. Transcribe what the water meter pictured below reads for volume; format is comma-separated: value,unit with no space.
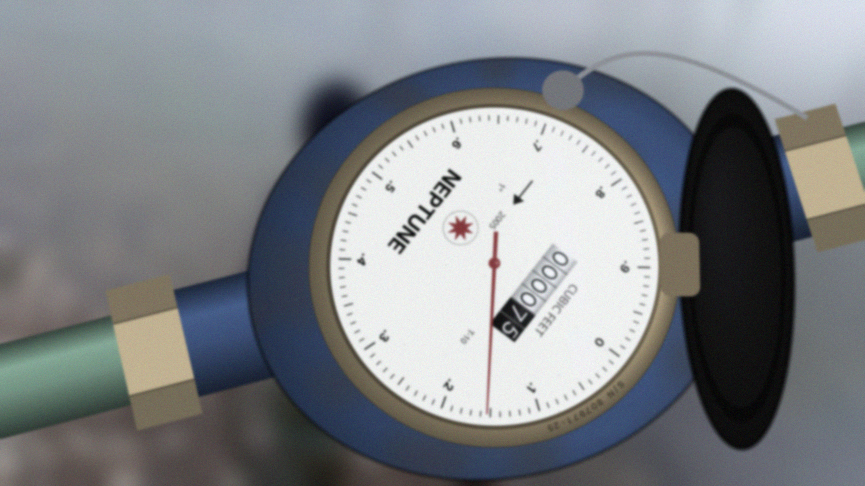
75.15,ft³
